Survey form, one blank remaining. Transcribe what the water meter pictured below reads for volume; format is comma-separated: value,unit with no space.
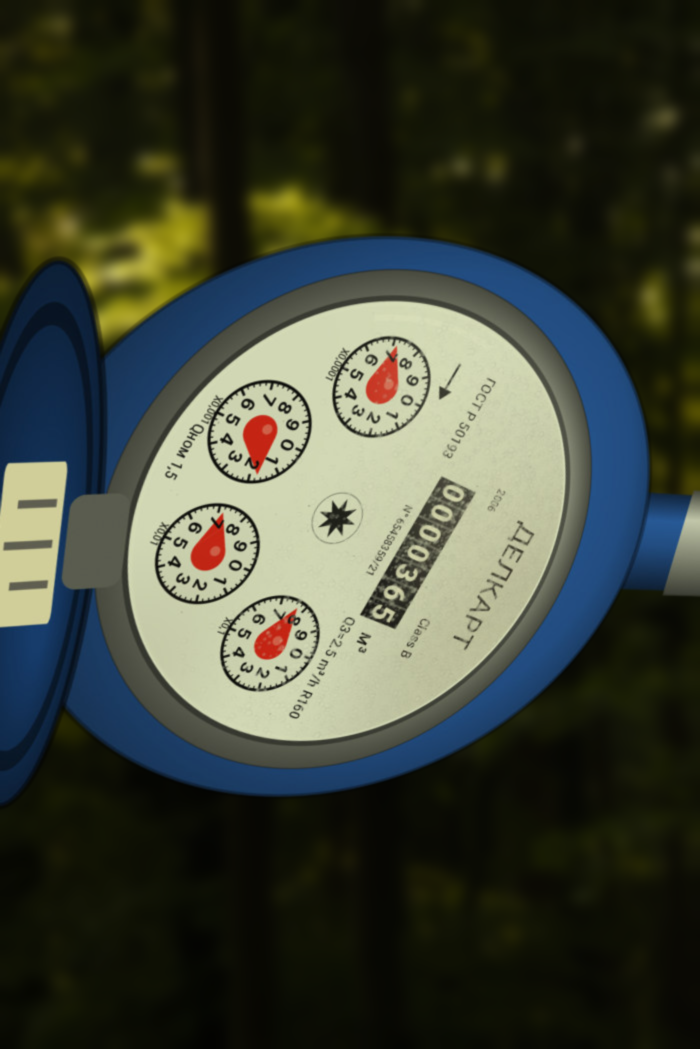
365.7717,m³
